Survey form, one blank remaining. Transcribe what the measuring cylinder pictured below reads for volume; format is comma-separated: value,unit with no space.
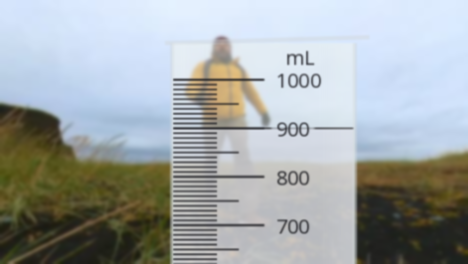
900,mL
